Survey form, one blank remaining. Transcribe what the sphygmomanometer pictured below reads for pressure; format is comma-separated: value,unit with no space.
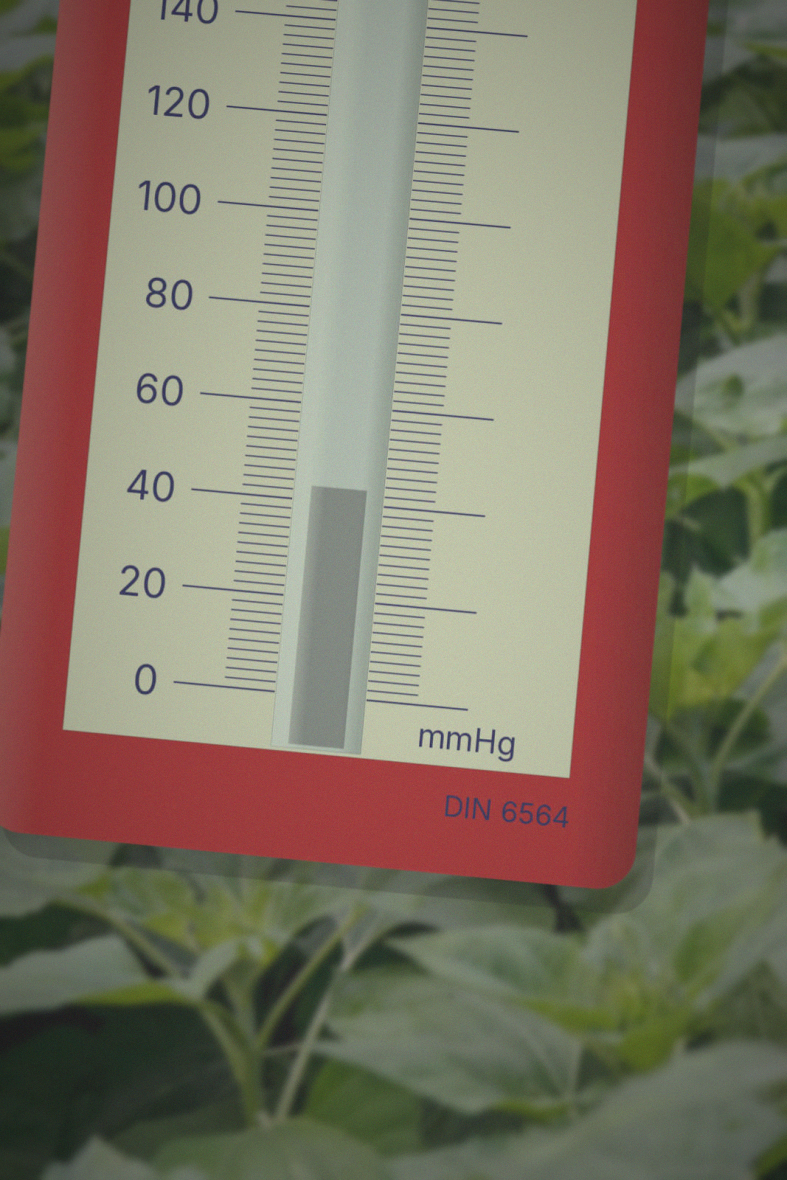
43,mmHg
